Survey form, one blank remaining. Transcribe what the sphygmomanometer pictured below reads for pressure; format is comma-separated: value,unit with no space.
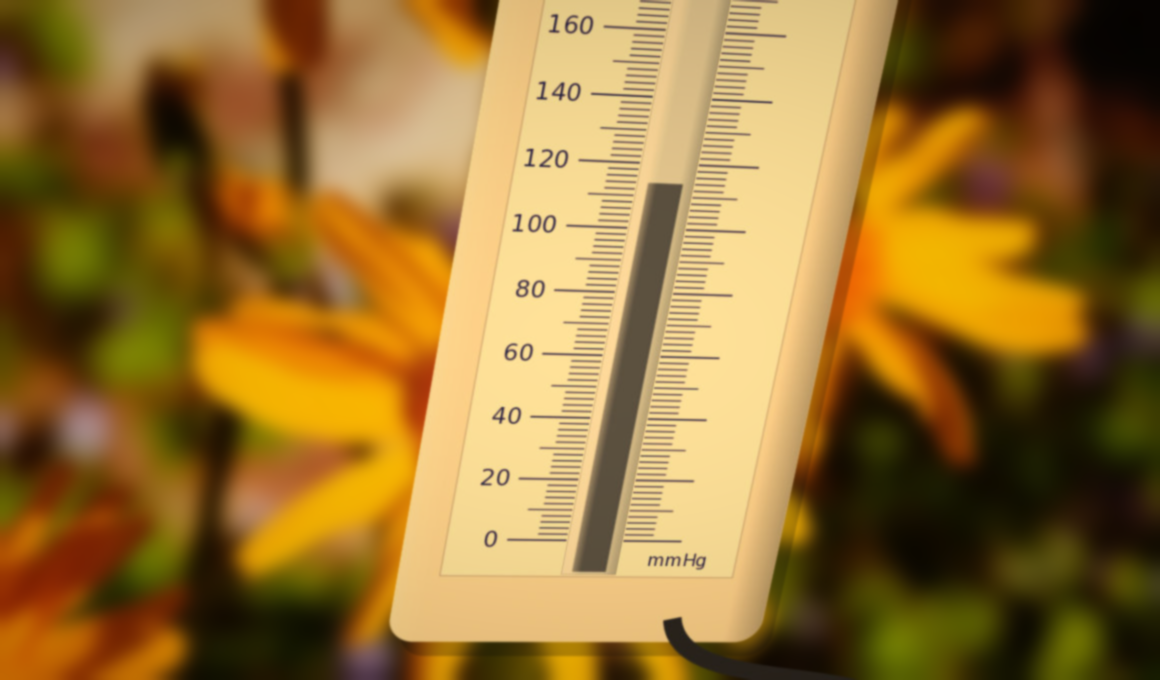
114,mmHg
